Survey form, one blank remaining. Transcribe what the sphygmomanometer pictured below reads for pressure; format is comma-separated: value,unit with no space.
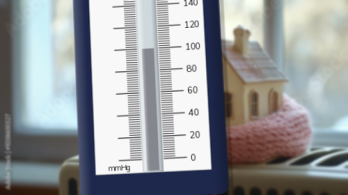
100,mmHg
